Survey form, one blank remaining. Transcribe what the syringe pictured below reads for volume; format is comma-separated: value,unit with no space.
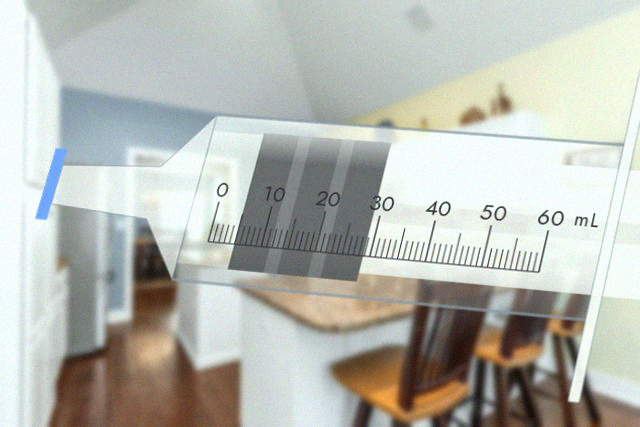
5,mL
